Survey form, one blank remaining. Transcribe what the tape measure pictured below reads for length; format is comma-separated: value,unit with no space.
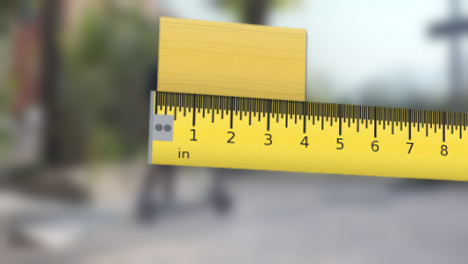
4,in
